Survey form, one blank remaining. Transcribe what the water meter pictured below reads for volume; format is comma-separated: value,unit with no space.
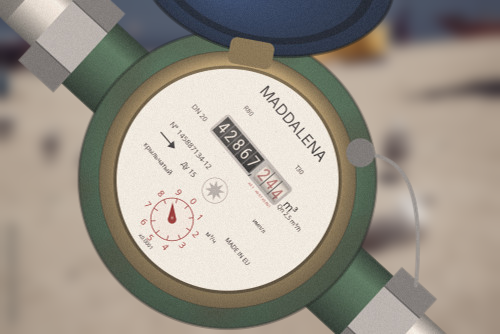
42867.2438,m³
